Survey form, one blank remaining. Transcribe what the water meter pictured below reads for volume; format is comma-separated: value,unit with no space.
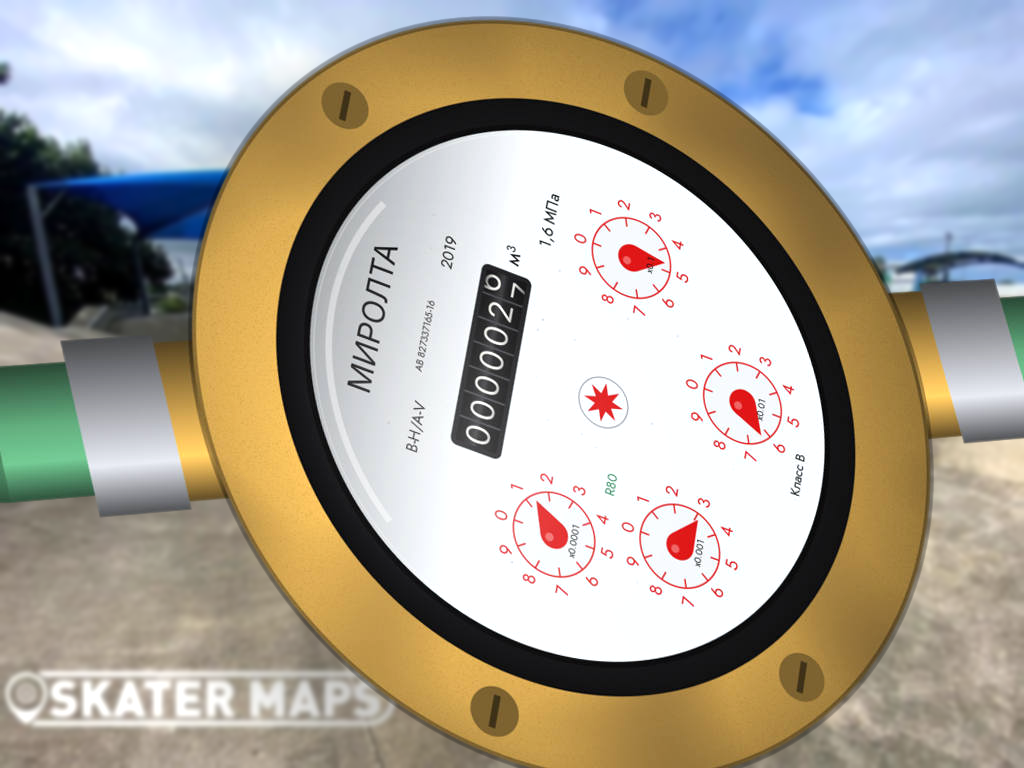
26.4631,m³
